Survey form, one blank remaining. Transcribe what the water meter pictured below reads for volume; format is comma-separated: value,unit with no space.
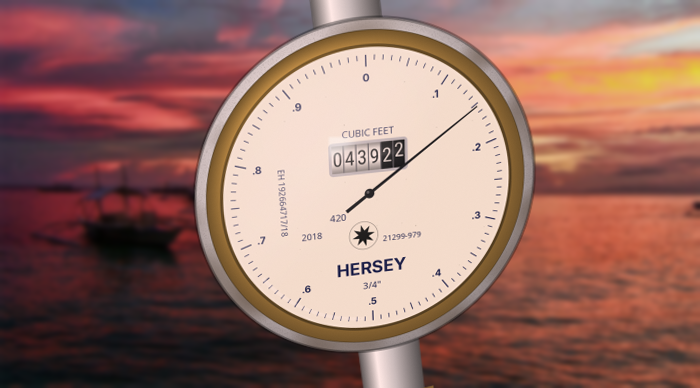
43922.15,ft³
